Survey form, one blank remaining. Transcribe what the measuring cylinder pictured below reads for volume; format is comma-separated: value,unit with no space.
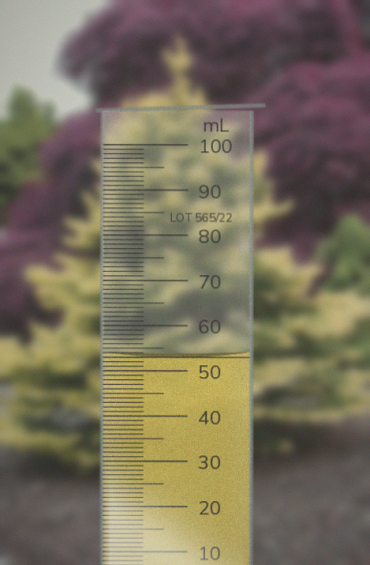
53,mL
